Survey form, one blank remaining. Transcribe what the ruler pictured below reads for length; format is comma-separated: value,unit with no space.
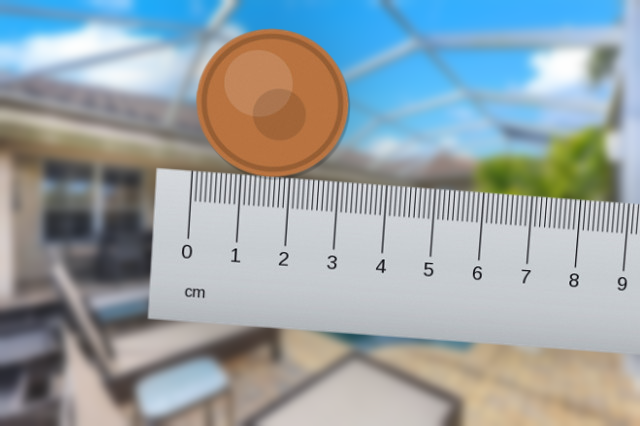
3.1,cm
